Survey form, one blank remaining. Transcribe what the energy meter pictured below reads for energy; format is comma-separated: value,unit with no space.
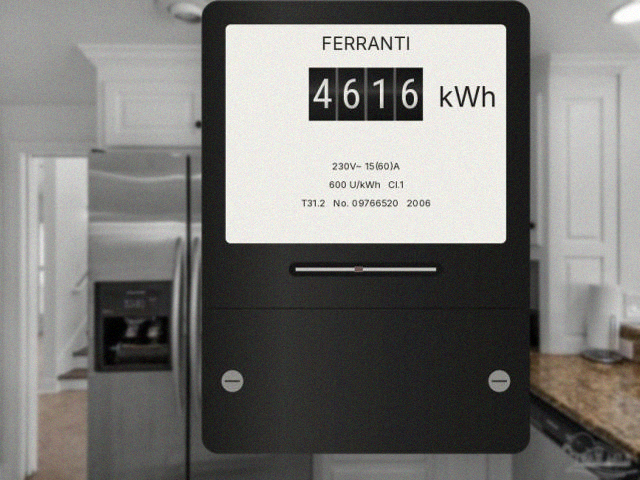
4616,kWh
